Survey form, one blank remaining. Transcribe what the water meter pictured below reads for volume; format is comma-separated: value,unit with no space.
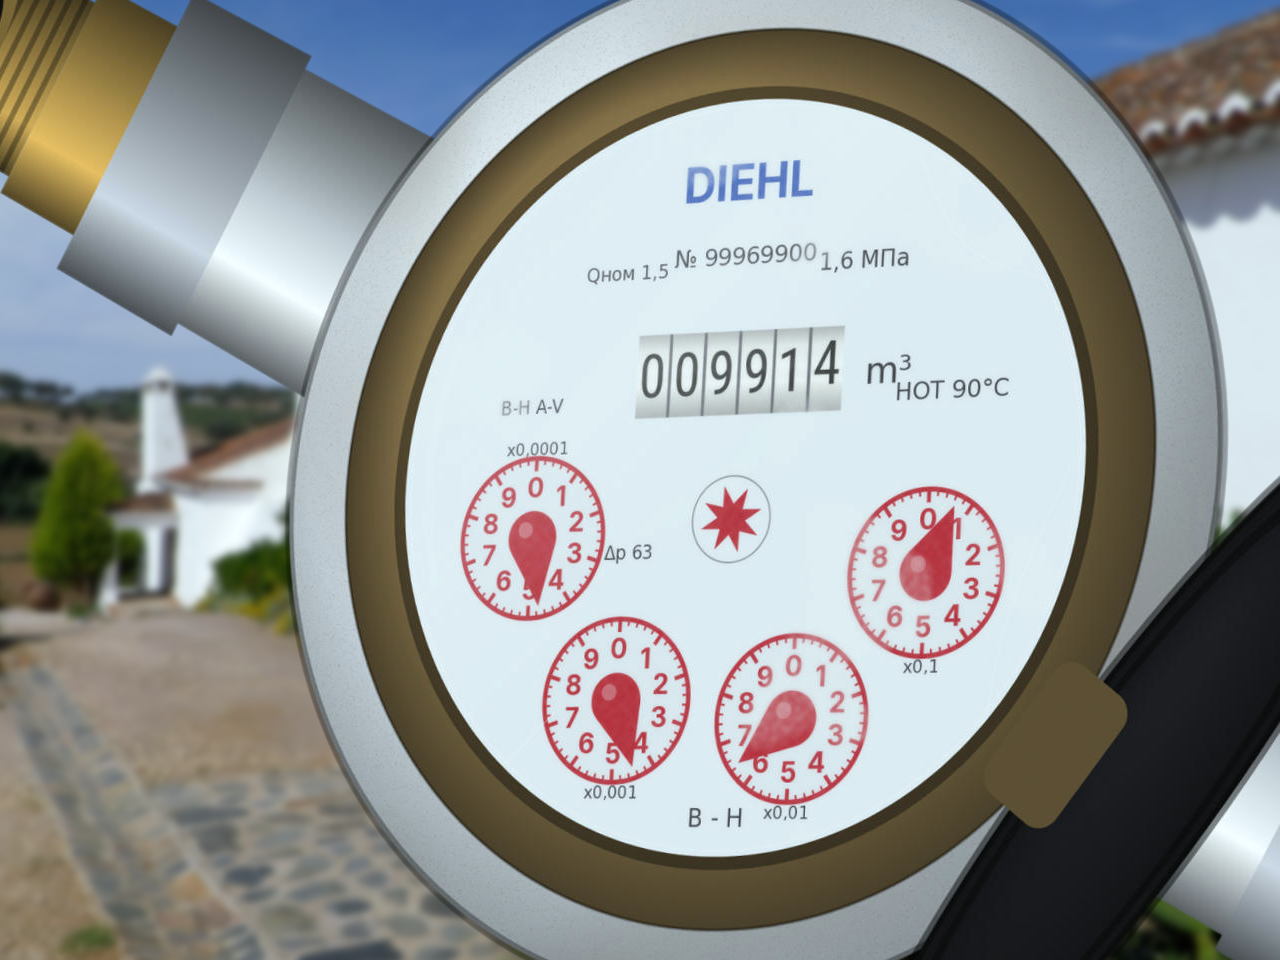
9914.0644,m³
